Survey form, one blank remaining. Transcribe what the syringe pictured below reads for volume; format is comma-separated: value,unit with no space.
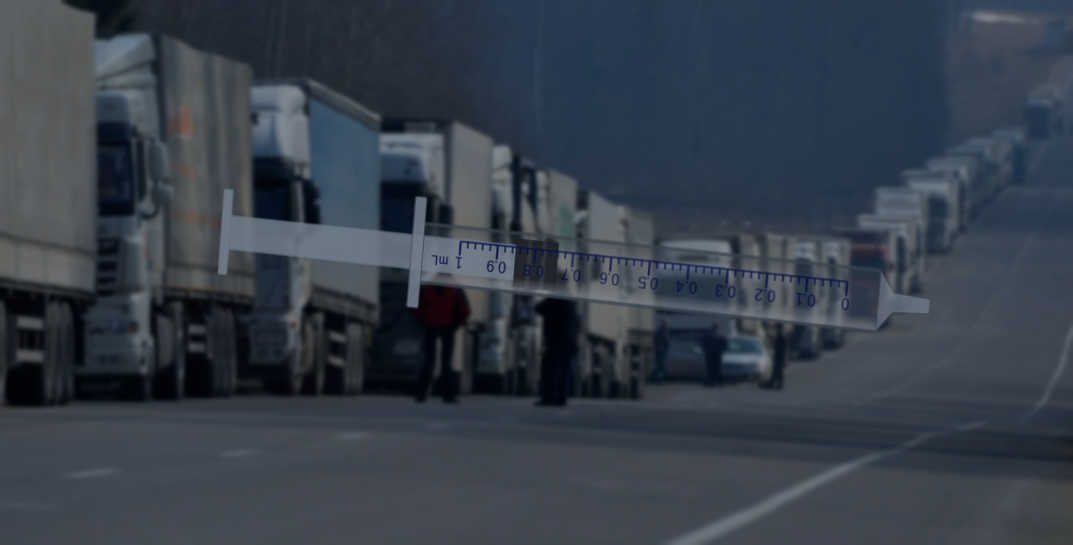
0.74,mL
